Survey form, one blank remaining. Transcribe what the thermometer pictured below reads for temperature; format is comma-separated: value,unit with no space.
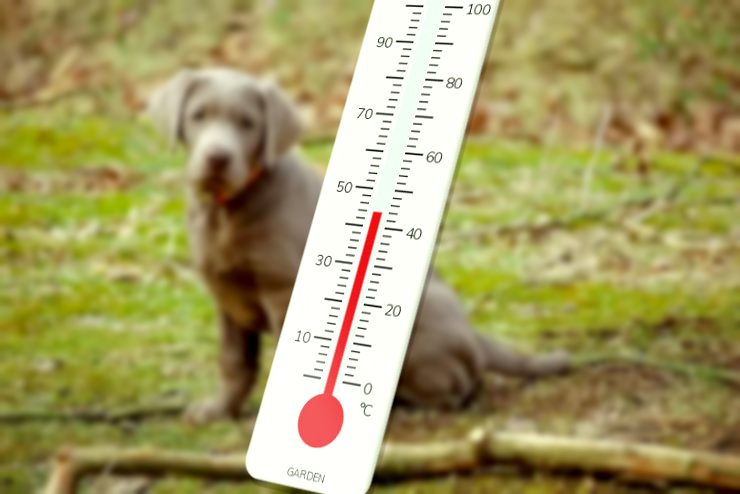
44,°C
